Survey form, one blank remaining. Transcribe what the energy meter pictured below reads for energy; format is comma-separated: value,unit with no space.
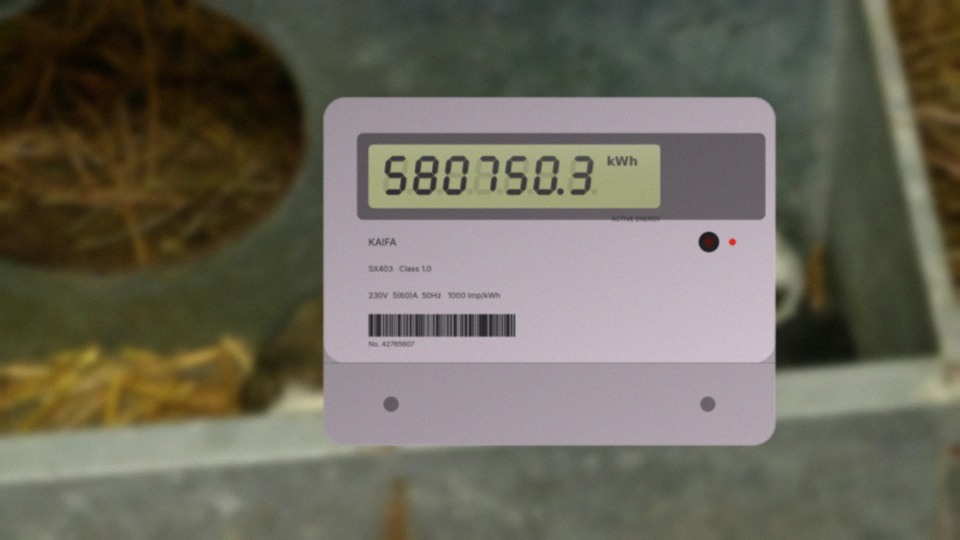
580750.3,kWh
